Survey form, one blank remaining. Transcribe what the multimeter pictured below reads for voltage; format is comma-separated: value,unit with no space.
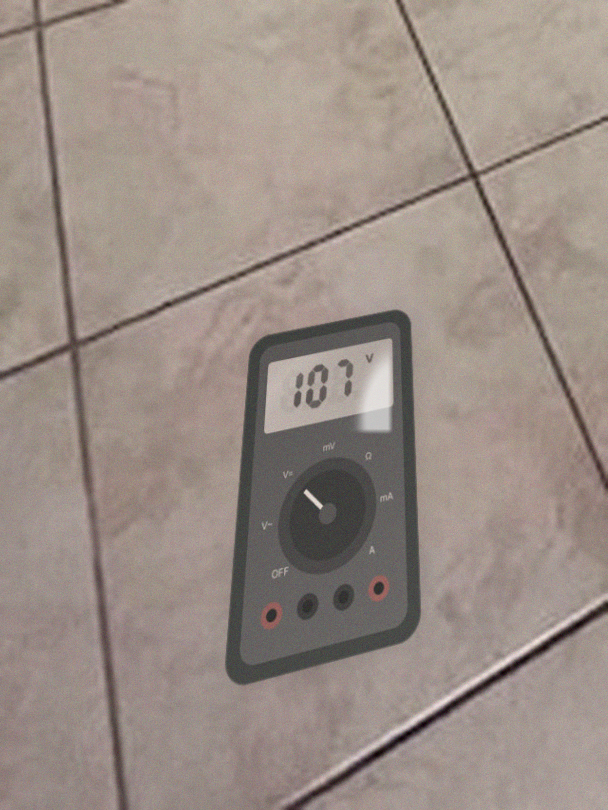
107,V
